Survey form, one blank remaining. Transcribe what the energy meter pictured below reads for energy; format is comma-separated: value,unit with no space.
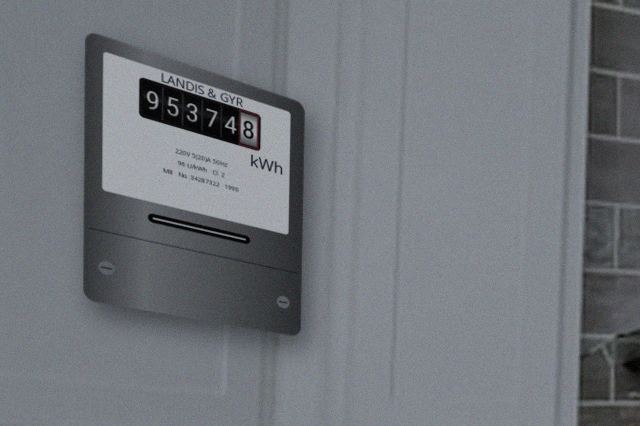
95374.8,kWh
